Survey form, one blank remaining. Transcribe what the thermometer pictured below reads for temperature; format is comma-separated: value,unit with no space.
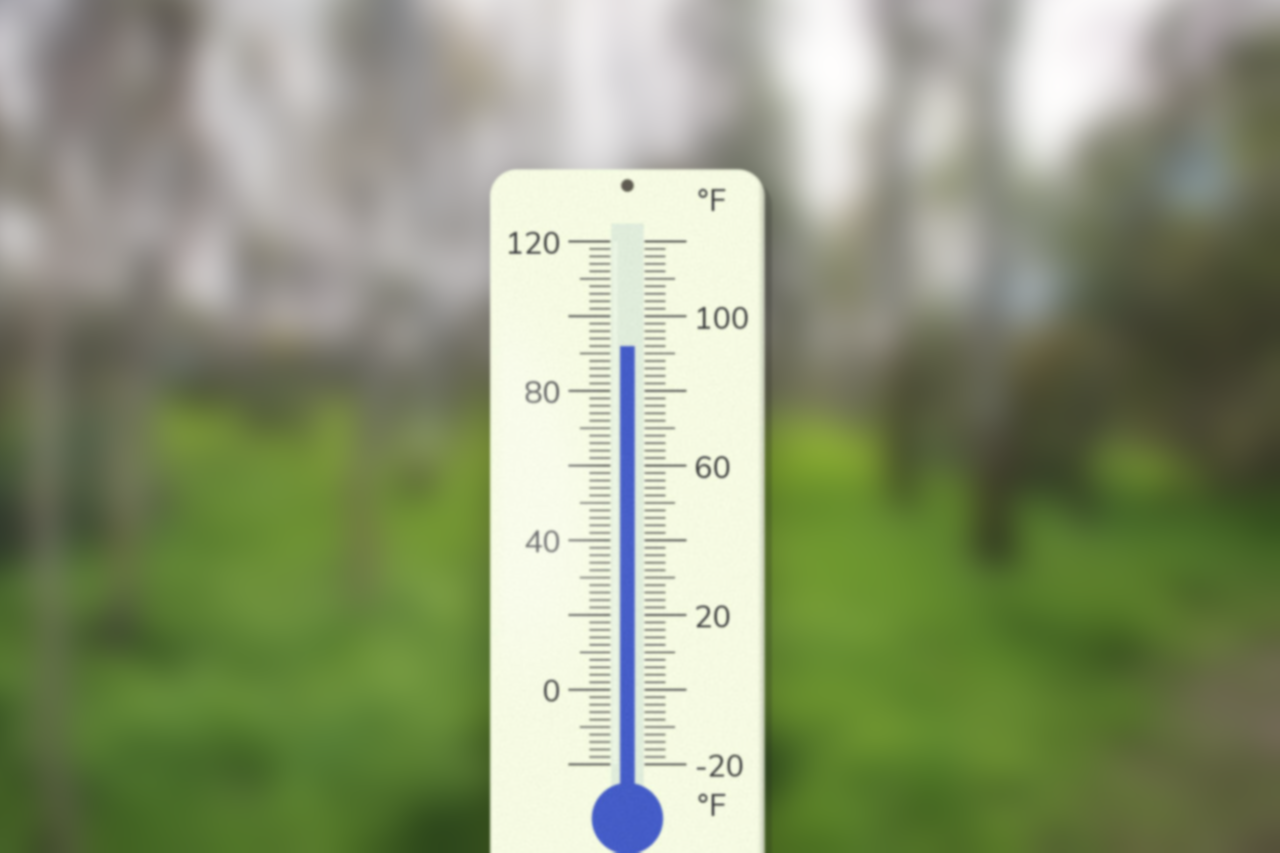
92,°F
